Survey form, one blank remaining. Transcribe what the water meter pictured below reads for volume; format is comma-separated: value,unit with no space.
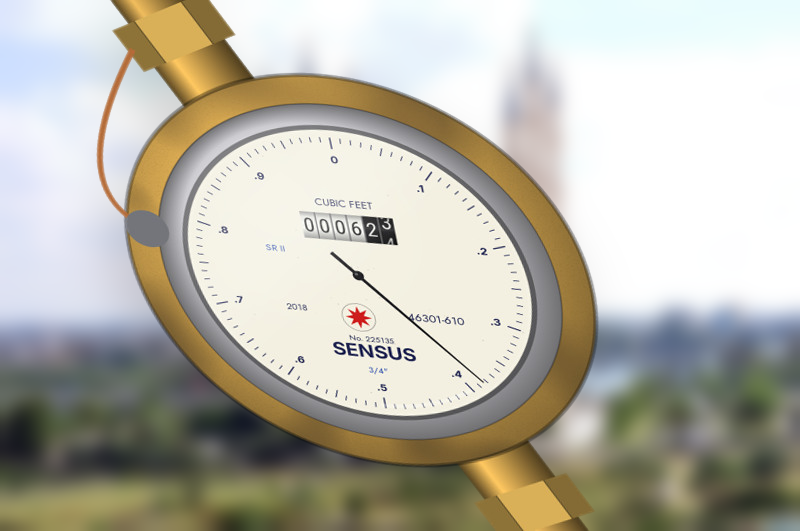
623.38,ft³
